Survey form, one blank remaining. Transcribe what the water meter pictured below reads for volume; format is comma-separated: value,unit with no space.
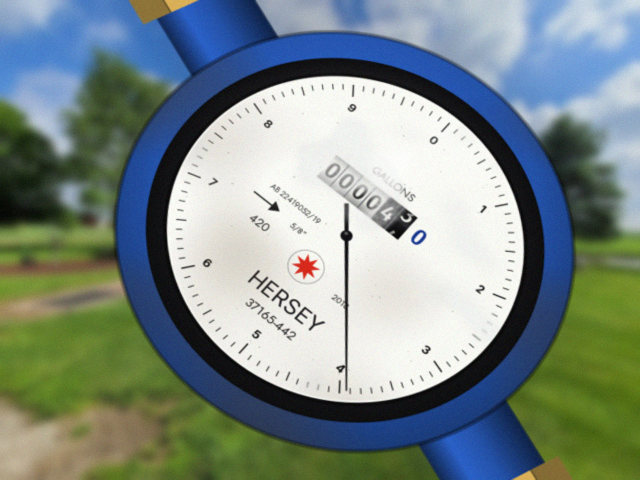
433.9,gal
